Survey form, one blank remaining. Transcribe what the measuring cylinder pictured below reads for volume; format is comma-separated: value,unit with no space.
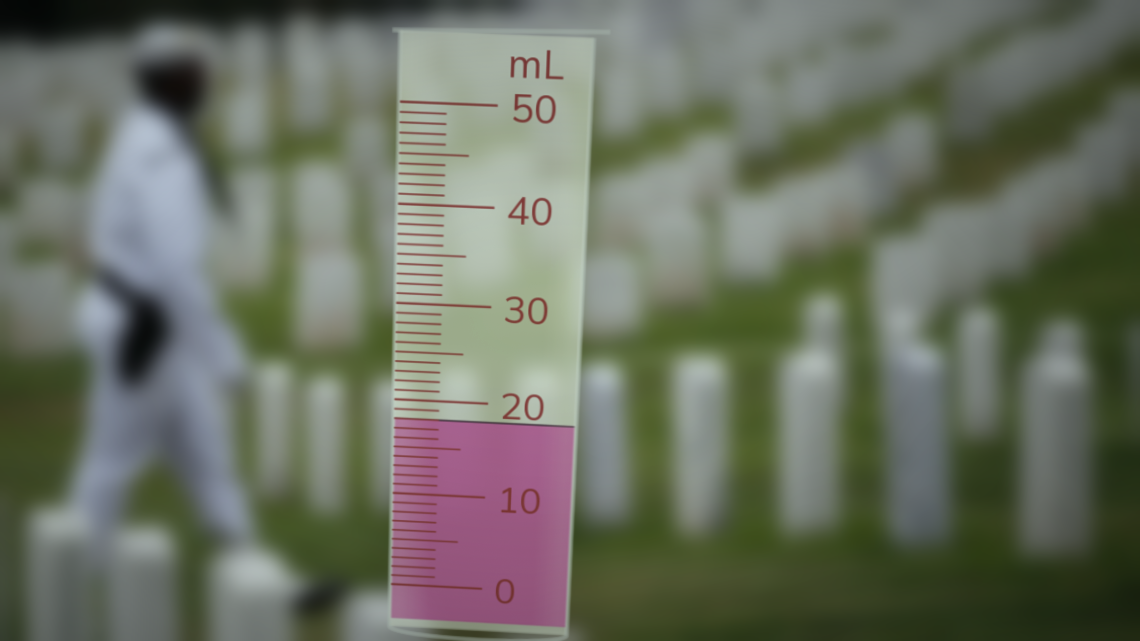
18,mL
